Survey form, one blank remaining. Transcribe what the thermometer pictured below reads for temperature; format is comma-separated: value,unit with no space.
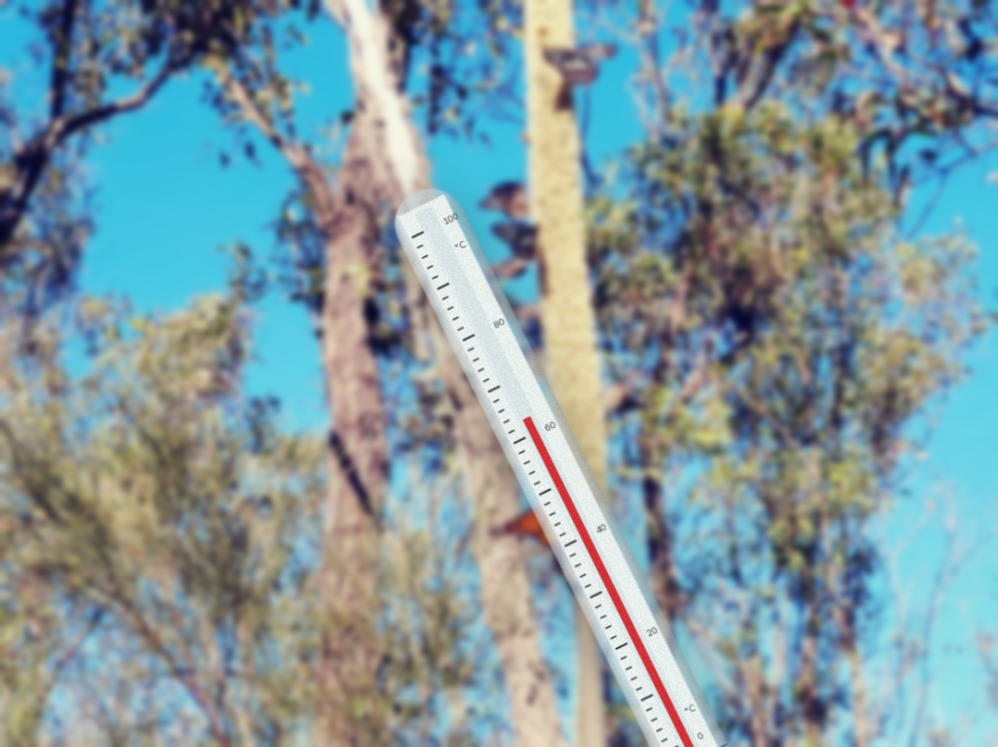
63,°C
